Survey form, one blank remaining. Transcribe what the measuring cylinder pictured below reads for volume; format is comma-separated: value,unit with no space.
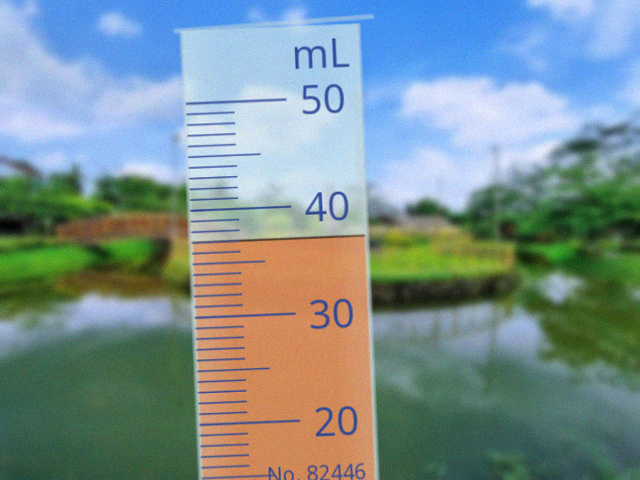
37,mL
